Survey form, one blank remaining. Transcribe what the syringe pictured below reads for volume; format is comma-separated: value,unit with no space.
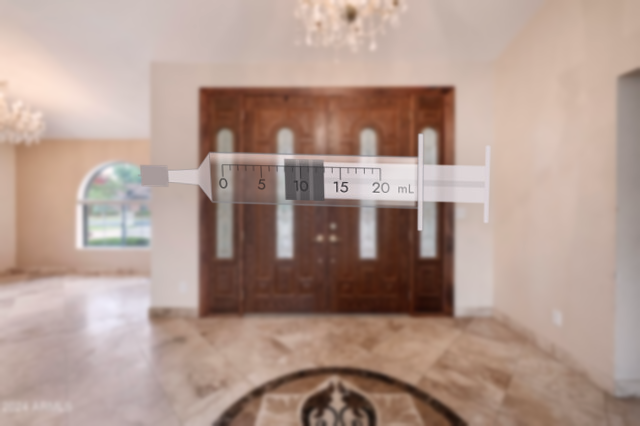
8,mL
